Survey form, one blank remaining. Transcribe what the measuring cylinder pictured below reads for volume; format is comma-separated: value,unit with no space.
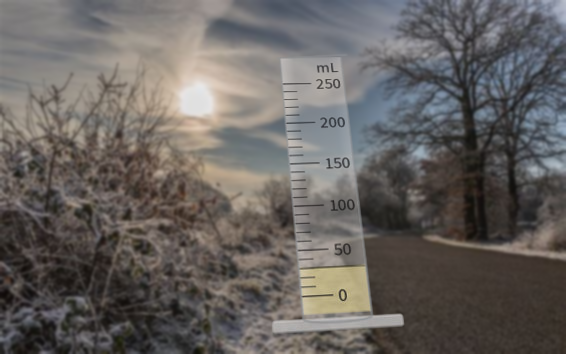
30,mL
